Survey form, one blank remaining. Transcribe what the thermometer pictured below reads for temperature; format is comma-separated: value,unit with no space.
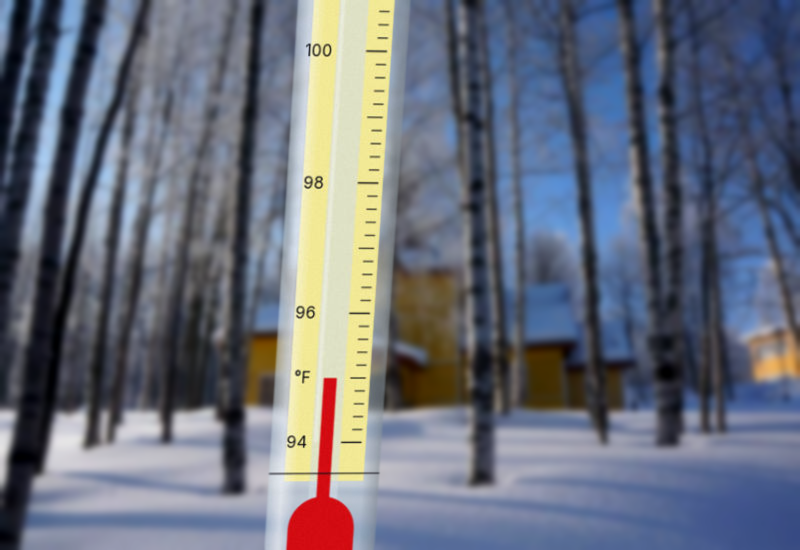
95,°F
